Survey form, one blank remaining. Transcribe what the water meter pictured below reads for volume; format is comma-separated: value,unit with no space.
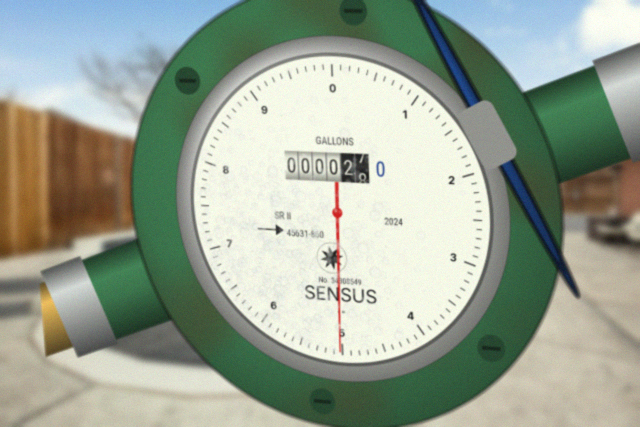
275.0,gal
